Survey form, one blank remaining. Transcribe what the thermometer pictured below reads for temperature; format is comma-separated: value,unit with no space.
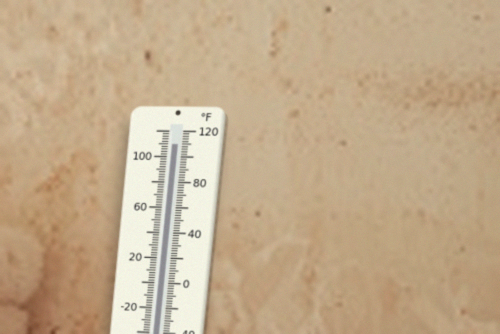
110,°F
